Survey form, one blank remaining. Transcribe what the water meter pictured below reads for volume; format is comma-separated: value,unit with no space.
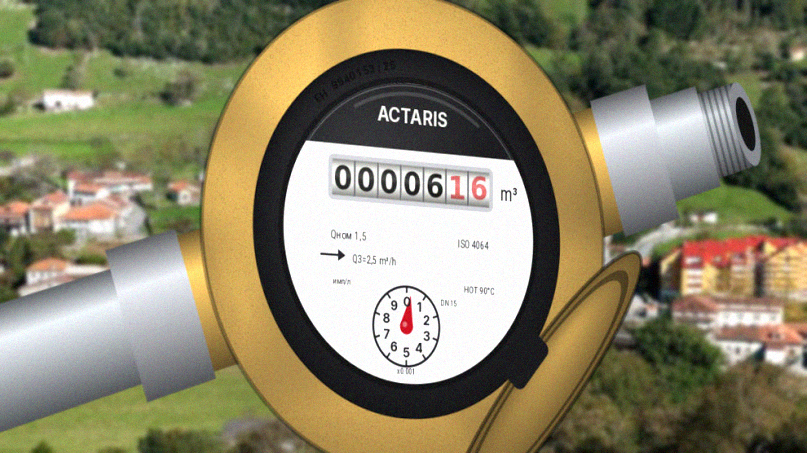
6.160,m³
